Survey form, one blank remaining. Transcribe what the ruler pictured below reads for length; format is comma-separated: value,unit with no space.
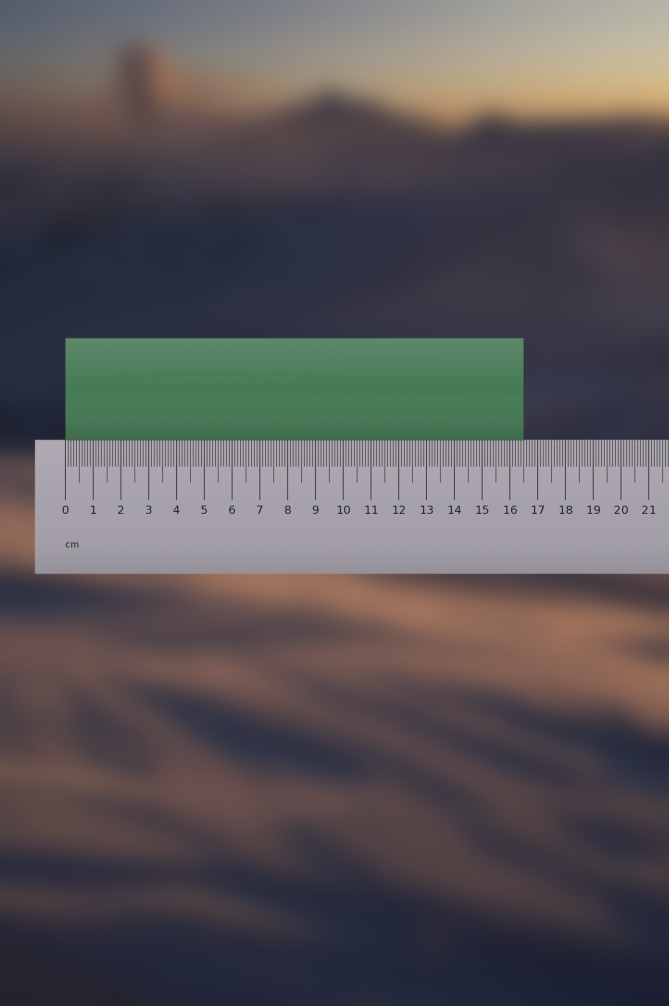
16.5,cm
